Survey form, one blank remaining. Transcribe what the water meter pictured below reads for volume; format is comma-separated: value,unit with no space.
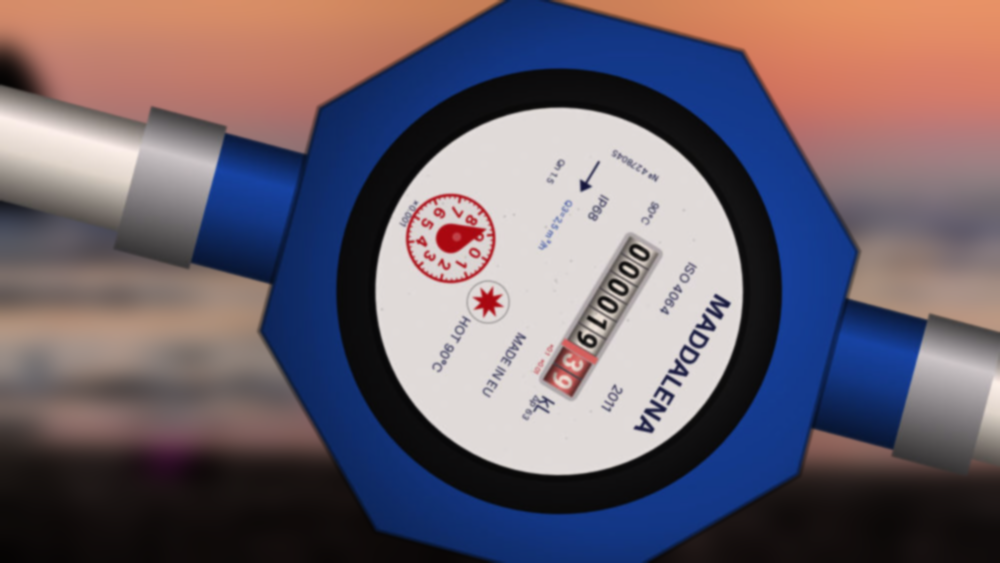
19.398,kL
